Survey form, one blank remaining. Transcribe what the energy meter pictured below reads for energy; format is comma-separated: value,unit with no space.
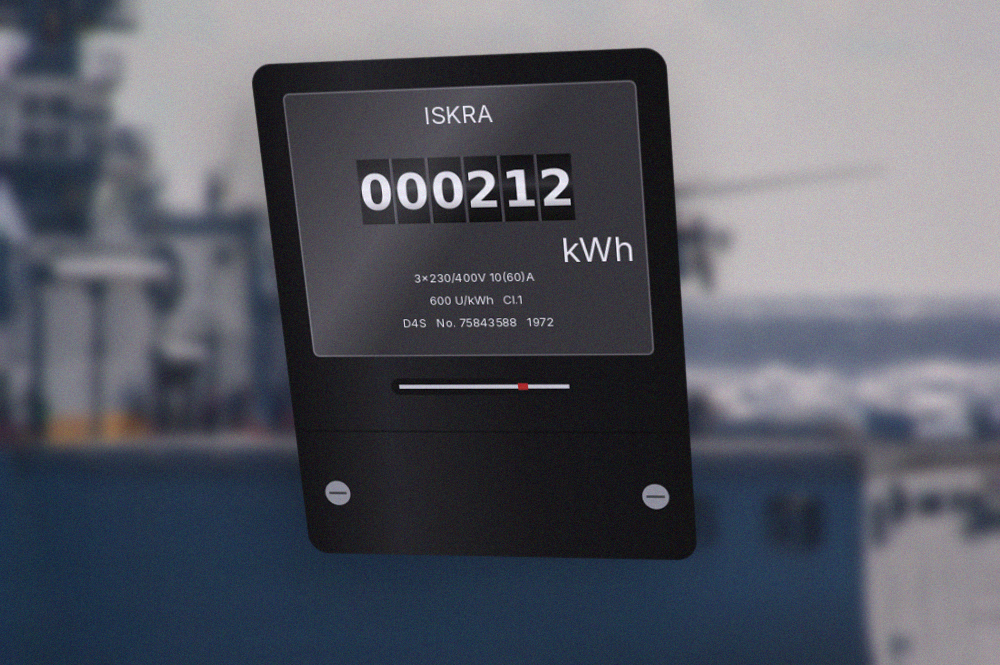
212,kWh
